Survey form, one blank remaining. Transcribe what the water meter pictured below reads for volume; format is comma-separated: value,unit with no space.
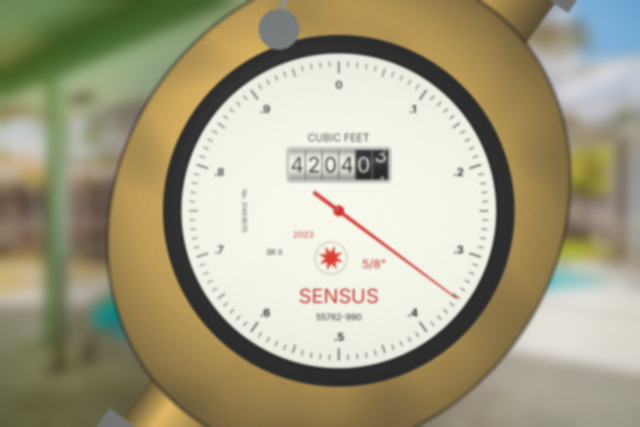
420403.35,ft³
